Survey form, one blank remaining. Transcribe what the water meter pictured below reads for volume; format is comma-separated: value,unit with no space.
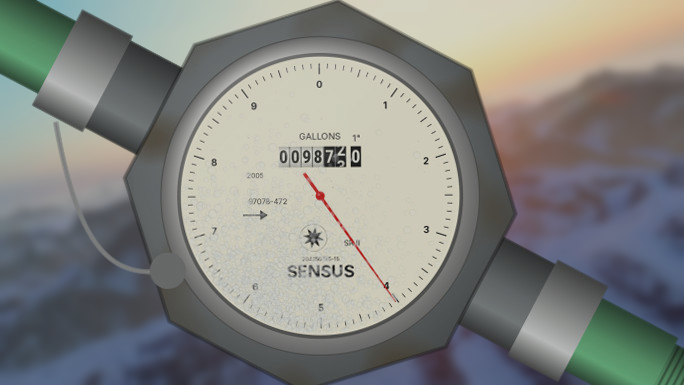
98724.0,gal
